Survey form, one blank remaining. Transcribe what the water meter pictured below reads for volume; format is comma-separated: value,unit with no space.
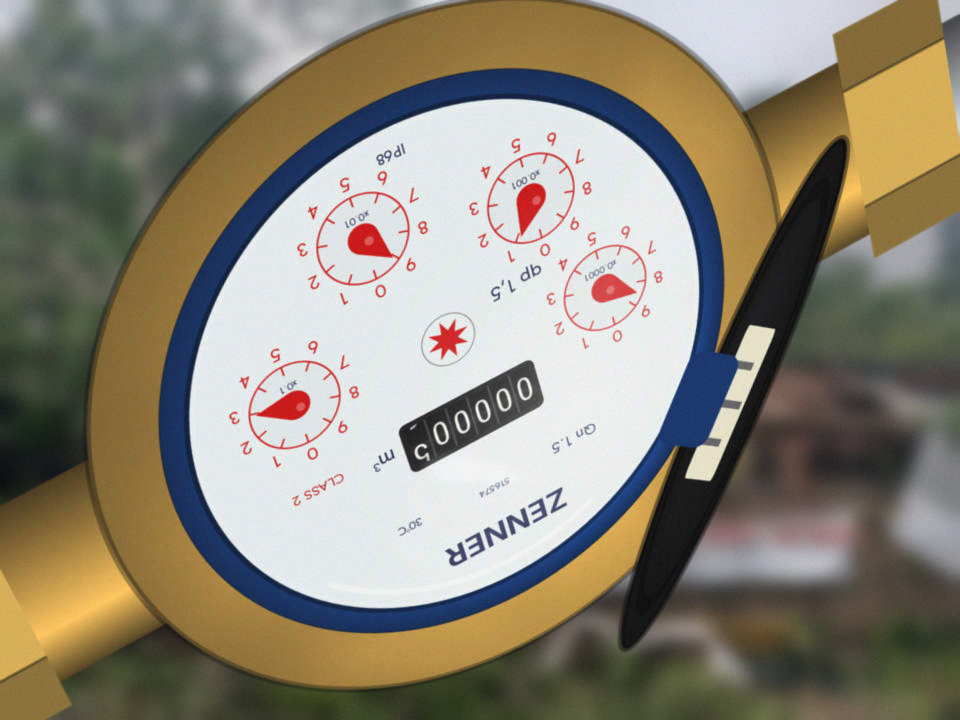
5.2908,m³
